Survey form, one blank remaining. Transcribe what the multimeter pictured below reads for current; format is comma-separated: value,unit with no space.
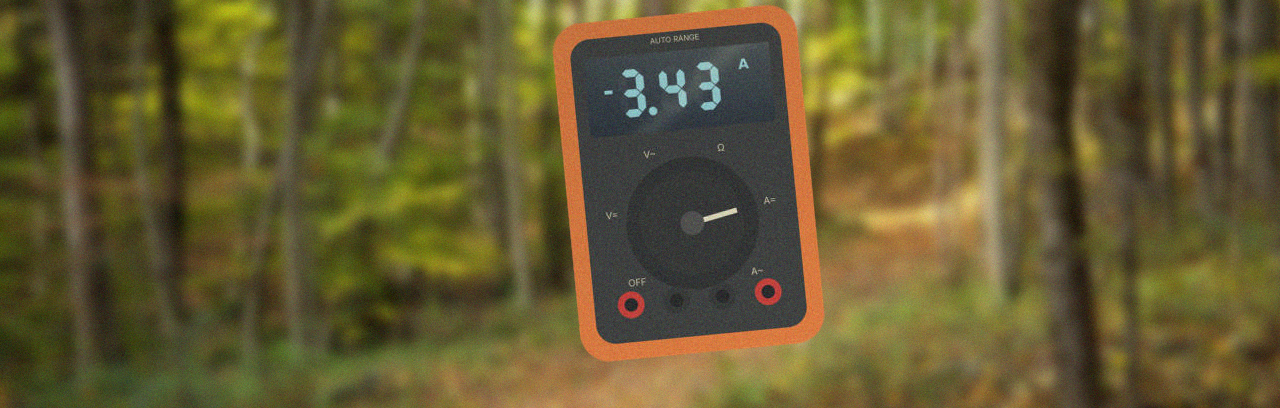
-3.43,A
